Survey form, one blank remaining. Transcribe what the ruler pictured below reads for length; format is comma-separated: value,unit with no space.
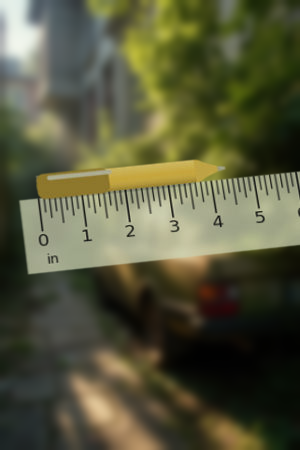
4.375,in
